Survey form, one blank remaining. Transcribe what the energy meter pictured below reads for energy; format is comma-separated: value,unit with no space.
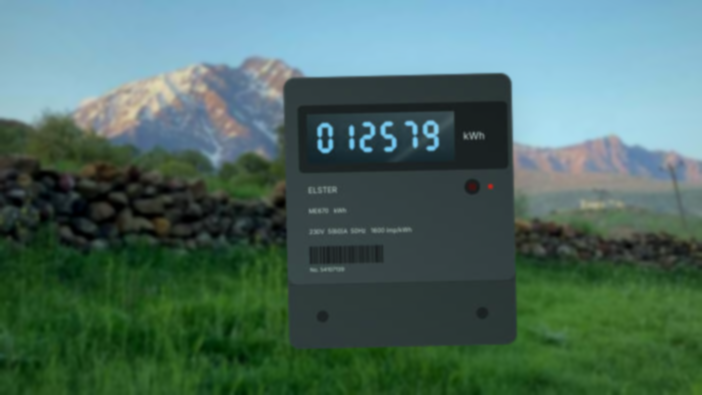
12579,kWh
